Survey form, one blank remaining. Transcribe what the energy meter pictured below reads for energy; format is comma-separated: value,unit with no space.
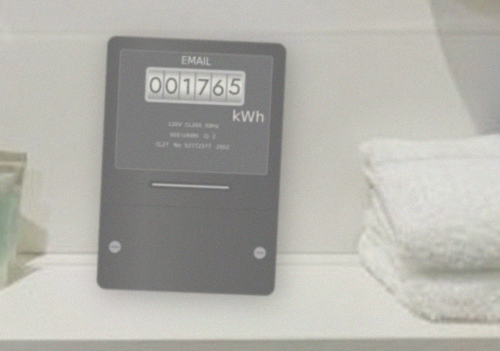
1765,kWh
